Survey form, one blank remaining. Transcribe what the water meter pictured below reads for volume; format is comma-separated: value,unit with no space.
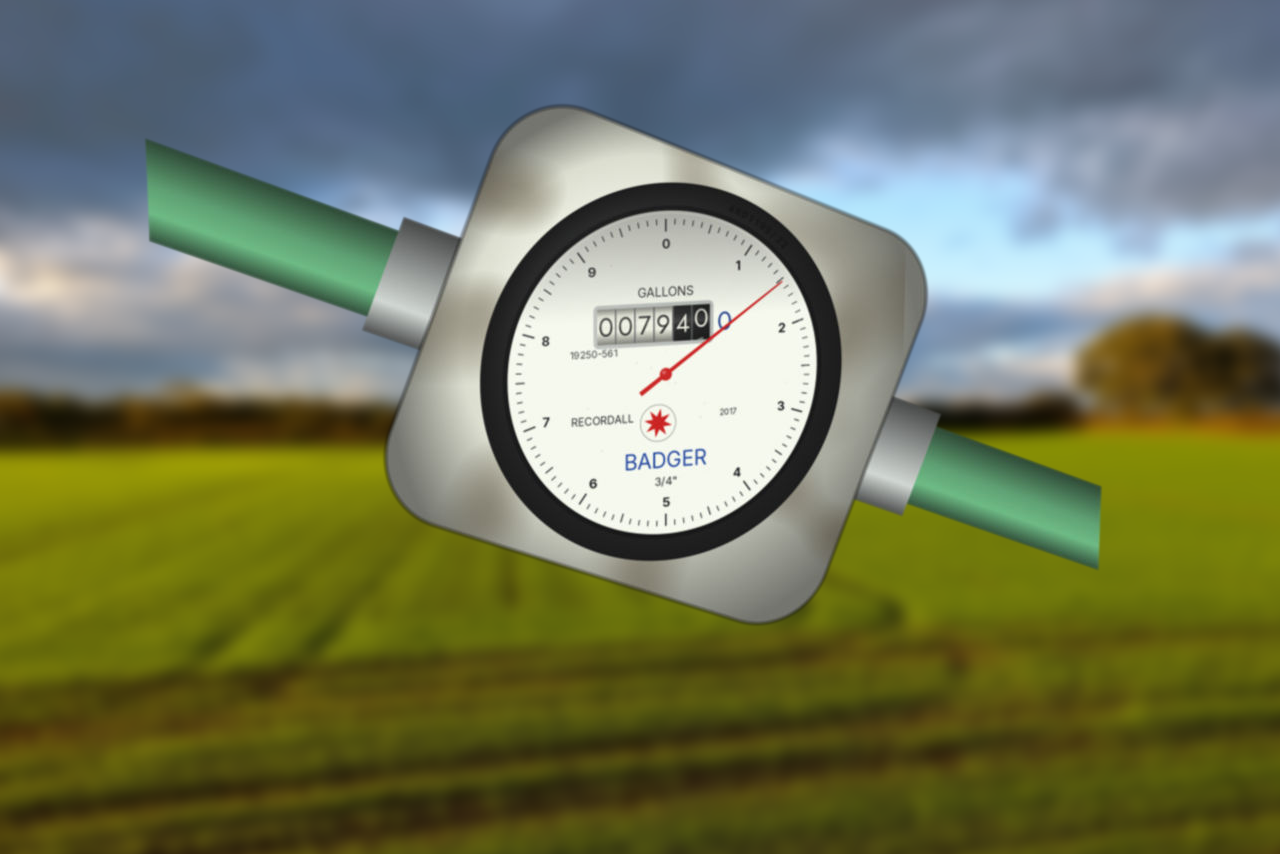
79401.5,gal
